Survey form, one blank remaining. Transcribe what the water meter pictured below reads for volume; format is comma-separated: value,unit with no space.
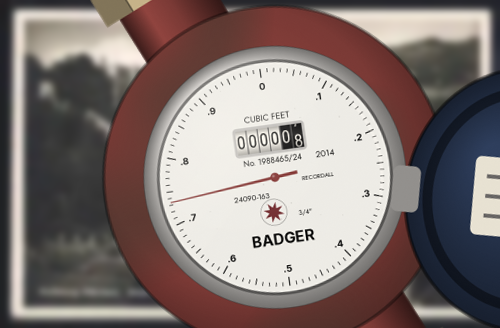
7.73,ft³
